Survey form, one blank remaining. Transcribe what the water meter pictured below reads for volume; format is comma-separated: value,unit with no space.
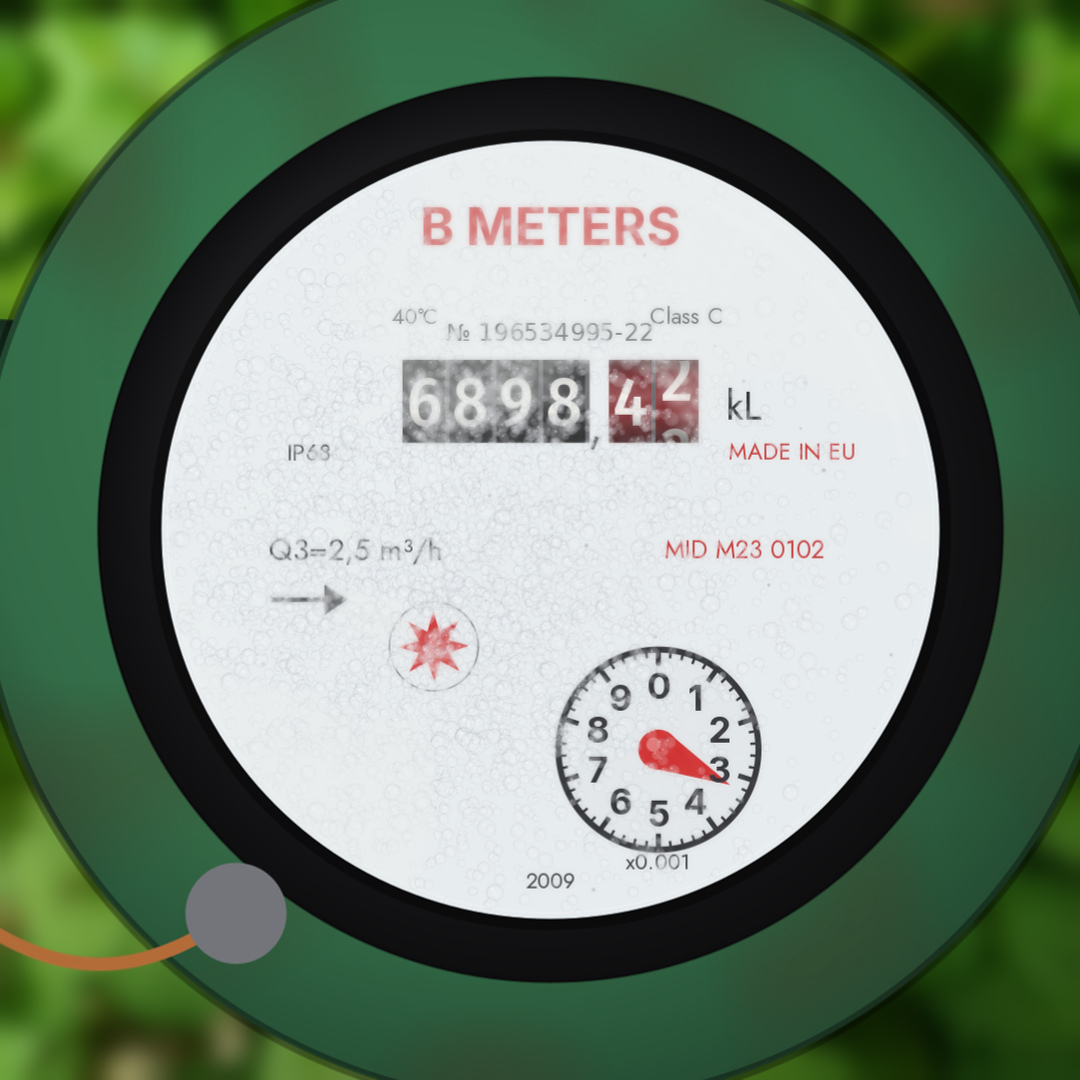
6898.423,kL
